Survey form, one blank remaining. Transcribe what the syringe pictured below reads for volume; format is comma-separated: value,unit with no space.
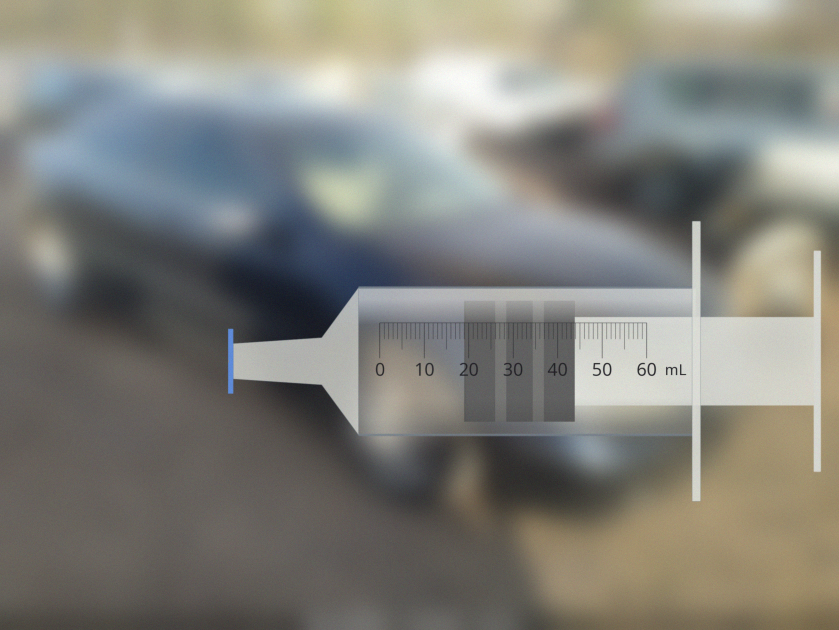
19,mL
